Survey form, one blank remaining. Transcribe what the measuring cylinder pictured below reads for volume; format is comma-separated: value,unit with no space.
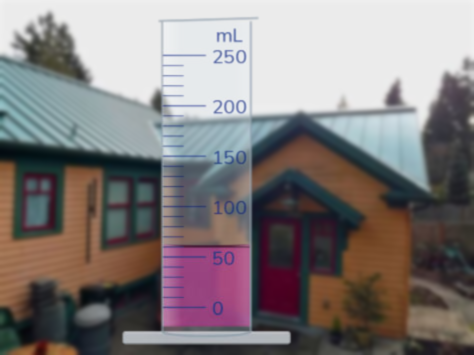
60,mL
